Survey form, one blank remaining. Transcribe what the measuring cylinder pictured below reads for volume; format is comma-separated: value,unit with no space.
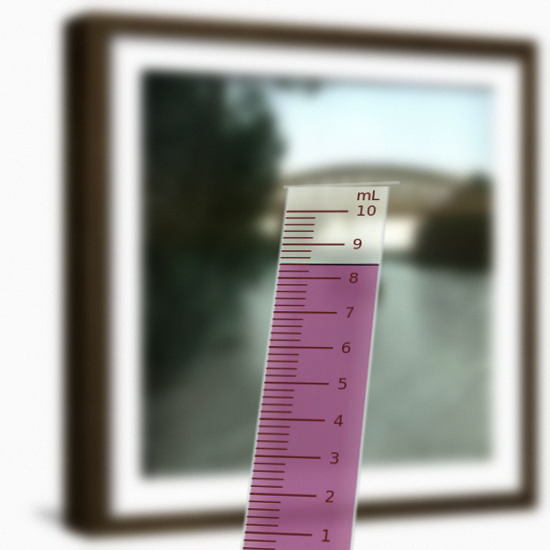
8.4,mL
